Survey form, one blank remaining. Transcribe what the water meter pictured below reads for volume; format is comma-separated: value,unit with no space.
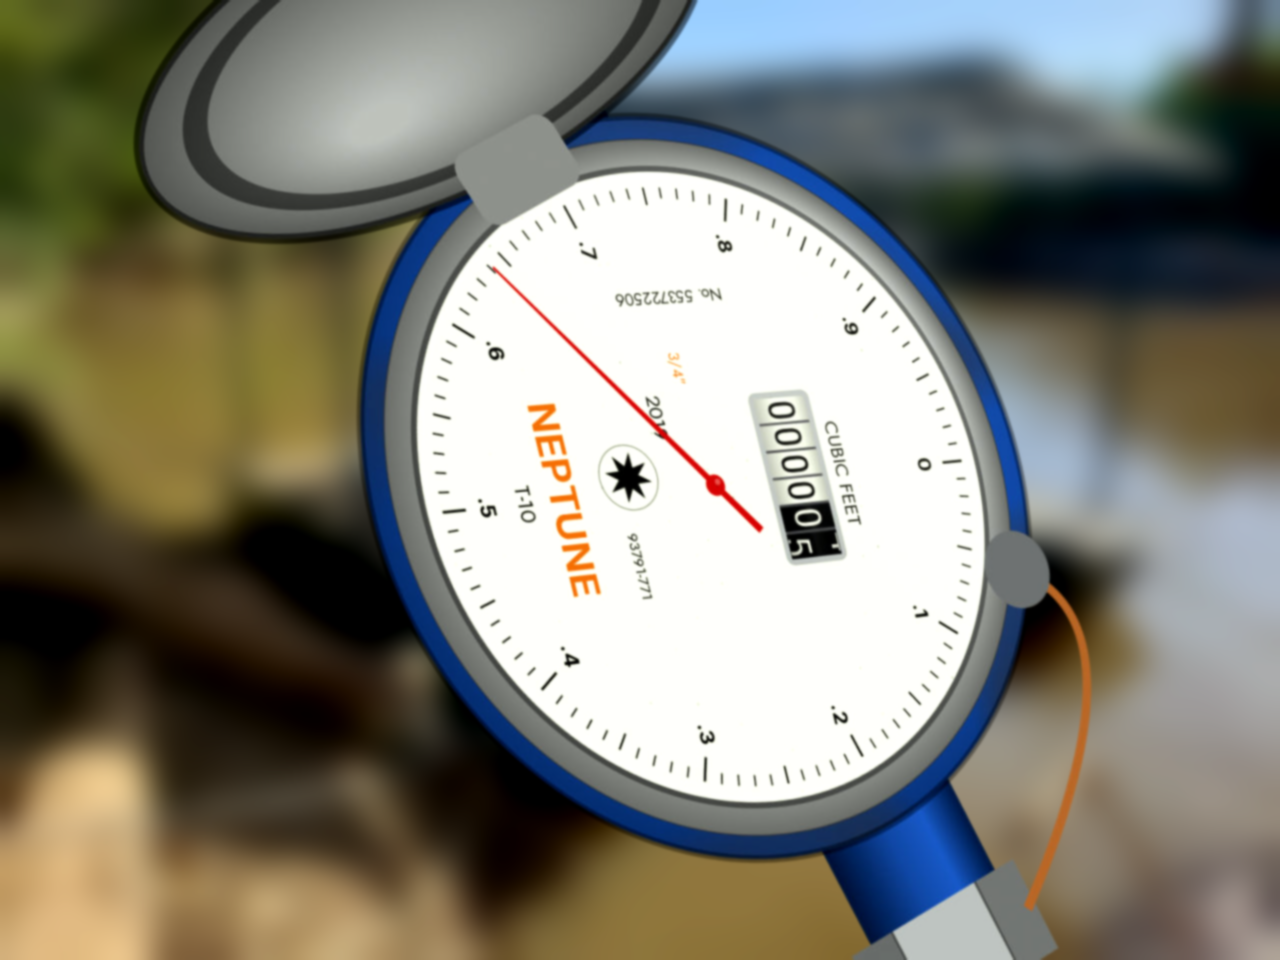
4.64,ft³
